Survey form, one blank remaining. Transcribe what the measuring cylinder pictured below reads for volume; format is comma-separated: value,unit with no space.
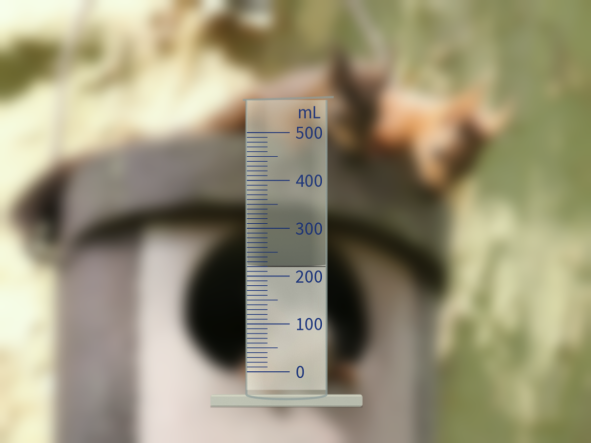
220,mL
